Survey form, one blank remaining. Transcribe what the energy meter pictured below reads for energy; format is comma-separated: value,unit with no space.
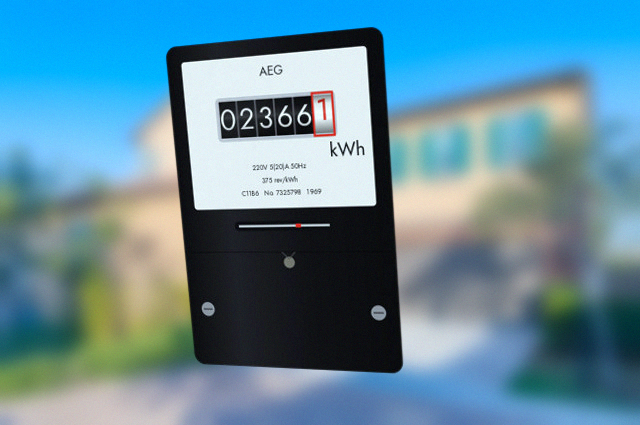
2366.1,kWh
